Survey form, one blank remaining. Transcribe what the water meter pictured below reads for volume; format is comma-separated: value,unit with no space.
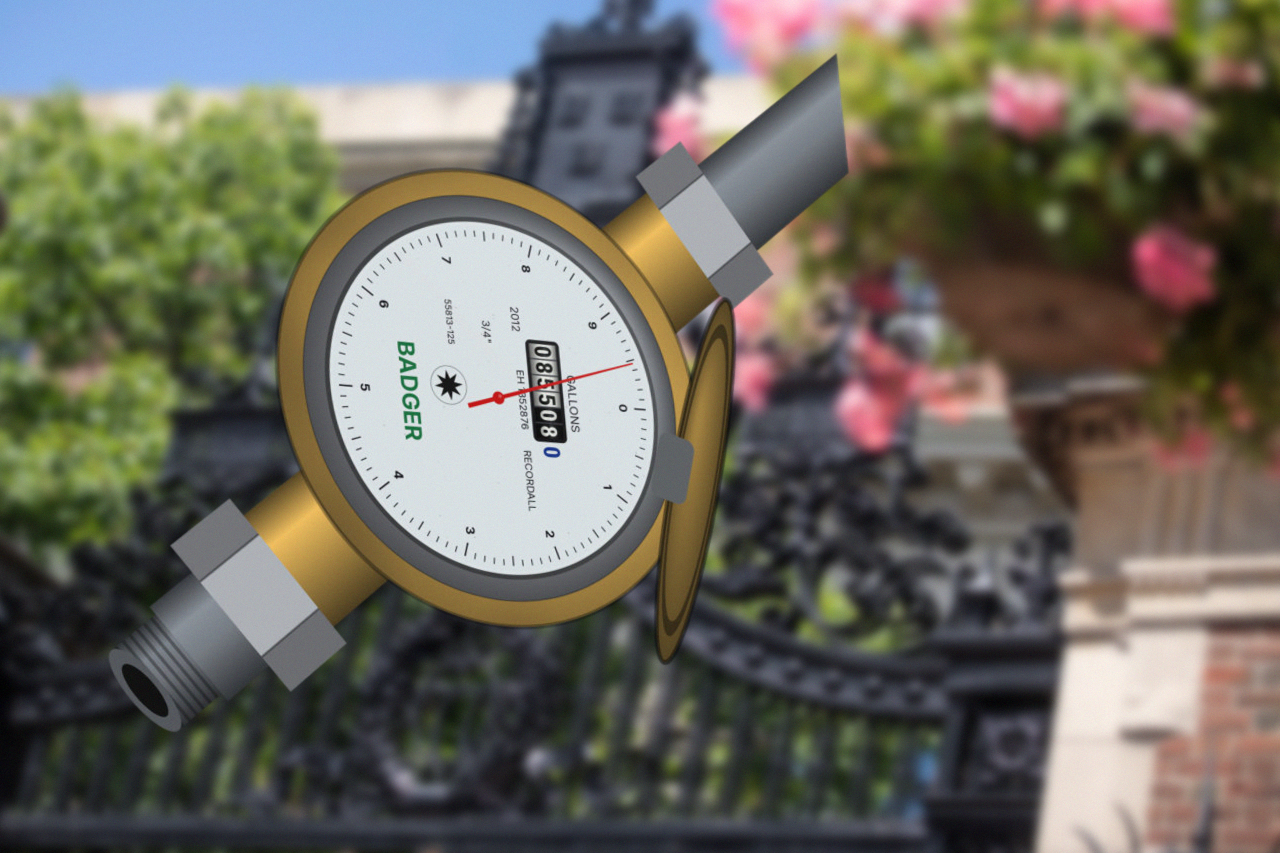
855079.5,gal
